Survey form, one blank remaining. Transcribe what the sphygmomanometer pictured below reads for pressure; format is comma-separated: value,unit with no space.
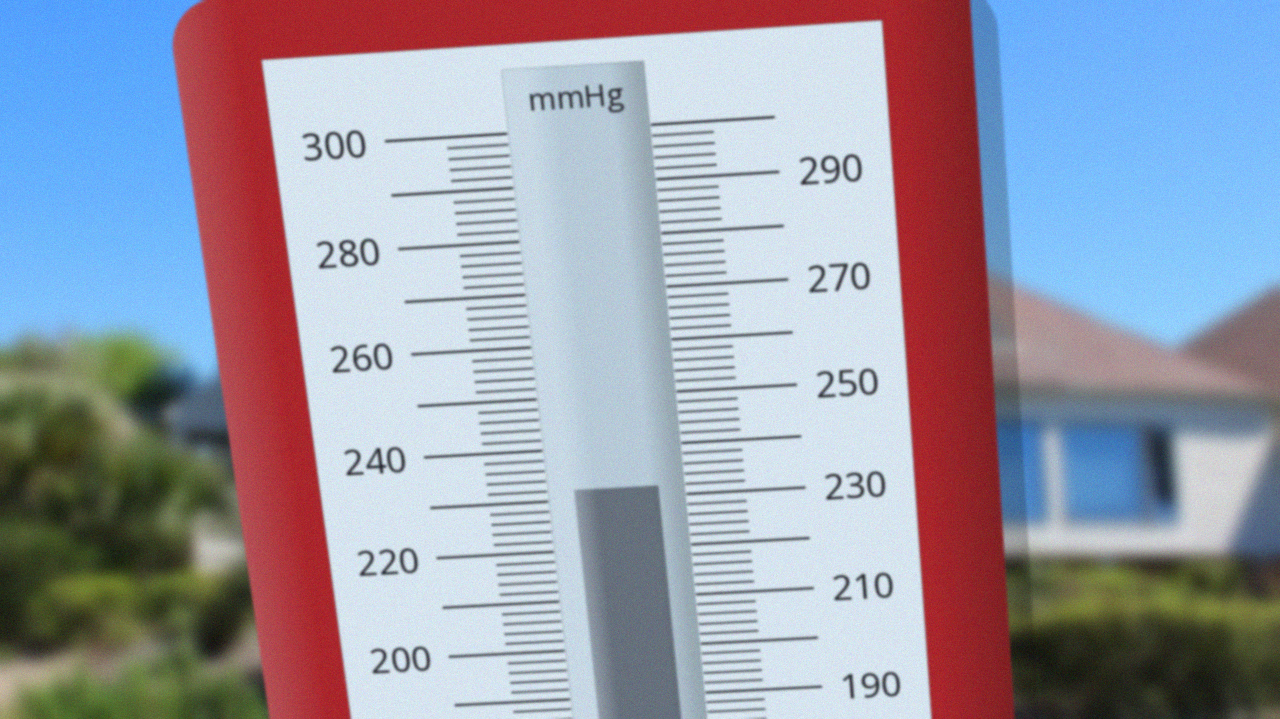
232,mmHg
